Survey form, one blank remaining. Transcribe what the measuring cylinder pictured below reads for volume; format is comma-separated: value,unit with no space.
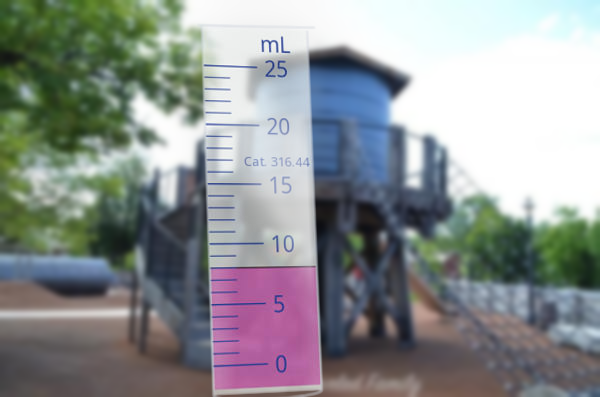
8,mL
